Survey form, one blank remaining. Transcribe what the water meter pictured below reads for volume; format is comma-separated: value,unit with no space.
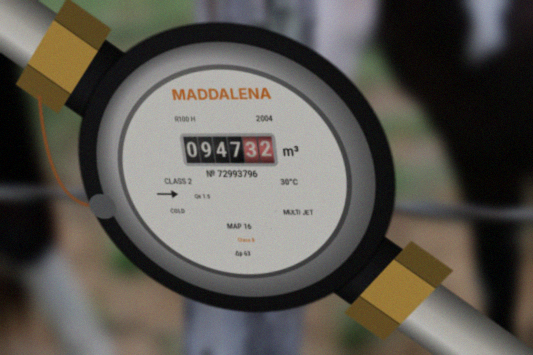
947.32,m³
